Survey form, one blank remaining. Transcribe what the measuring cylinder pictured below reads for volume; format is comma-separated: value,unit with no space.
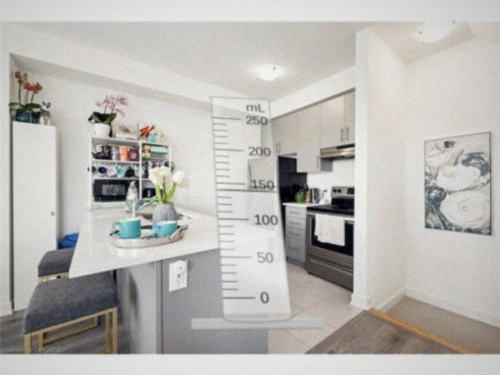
140,mL
